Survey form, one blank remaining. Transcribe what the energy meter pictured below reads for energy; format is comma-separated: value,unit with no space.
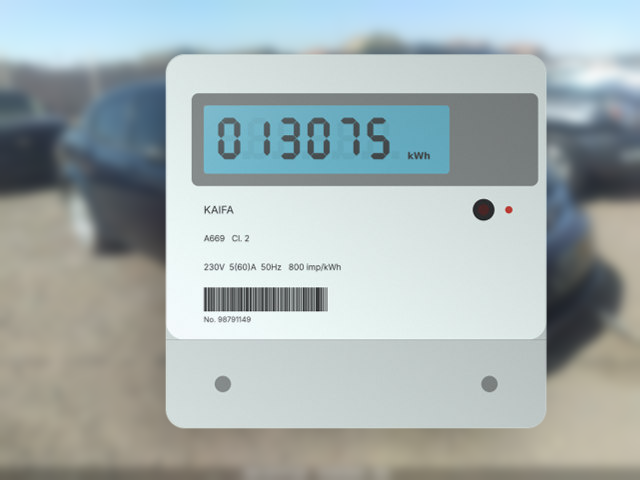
13075,kWh
